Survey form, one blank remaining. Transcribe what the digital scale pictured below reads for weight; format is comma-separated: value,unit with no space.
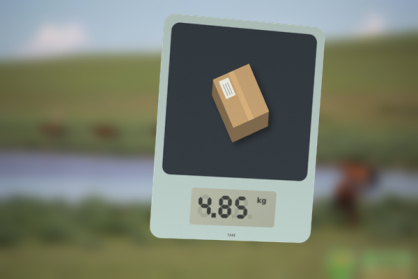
4.85,kg
